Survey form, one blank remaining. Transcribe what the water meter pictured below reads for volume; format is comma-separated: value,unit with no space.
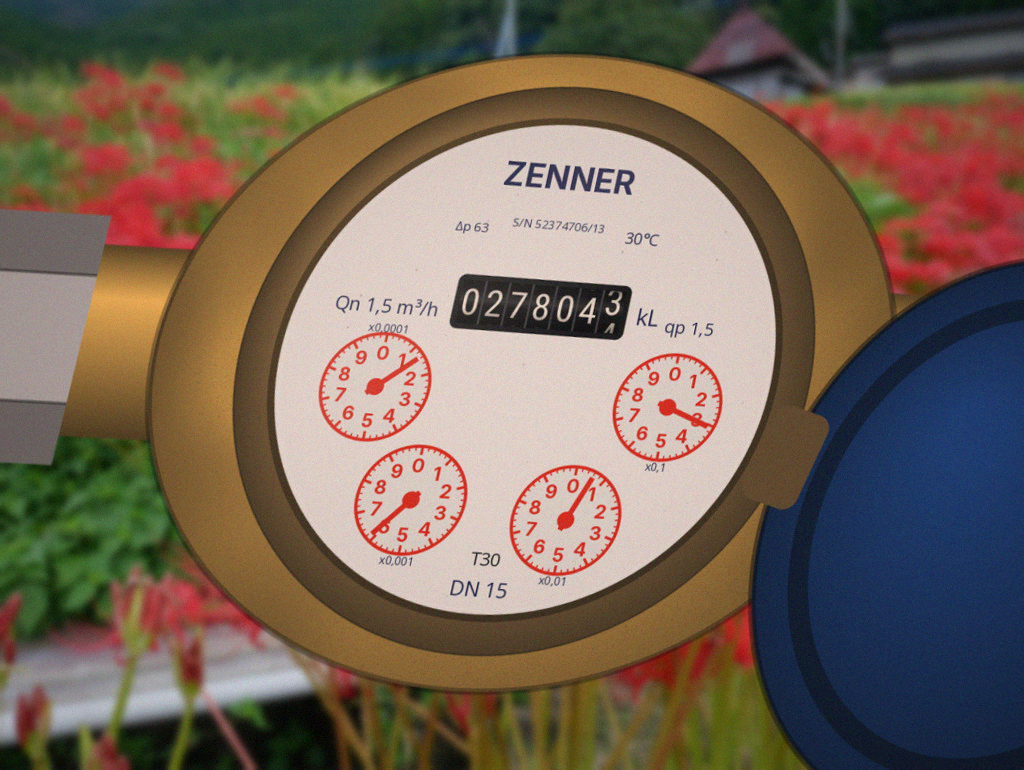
278043.3061,kL
